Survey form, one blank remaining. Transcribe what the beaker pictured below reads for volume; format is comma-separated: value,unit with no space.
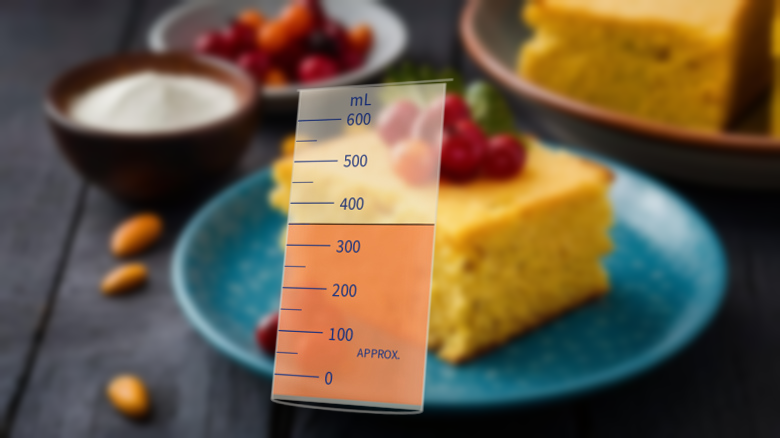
350,mL
